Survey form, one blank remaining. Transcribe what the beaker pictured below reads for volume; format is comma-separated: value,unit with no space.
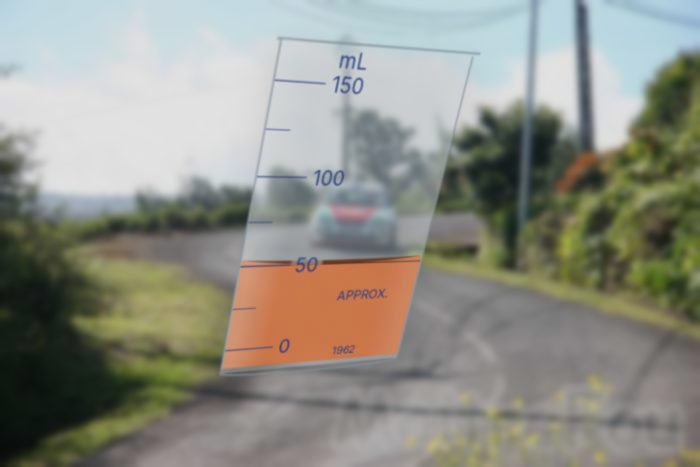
50,mL
